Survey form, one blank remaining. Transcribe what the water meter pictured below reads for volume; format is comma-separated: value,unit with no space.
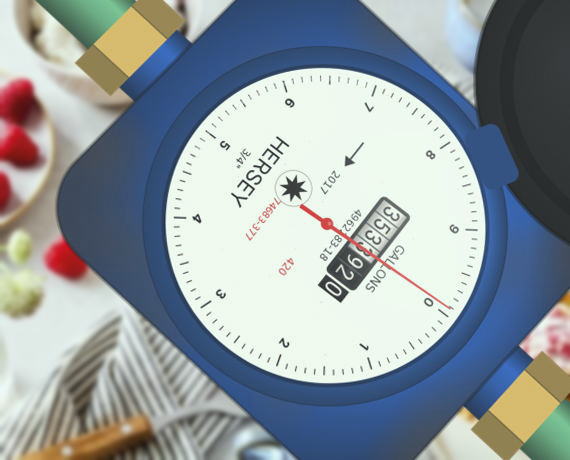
3533919.9,gal
